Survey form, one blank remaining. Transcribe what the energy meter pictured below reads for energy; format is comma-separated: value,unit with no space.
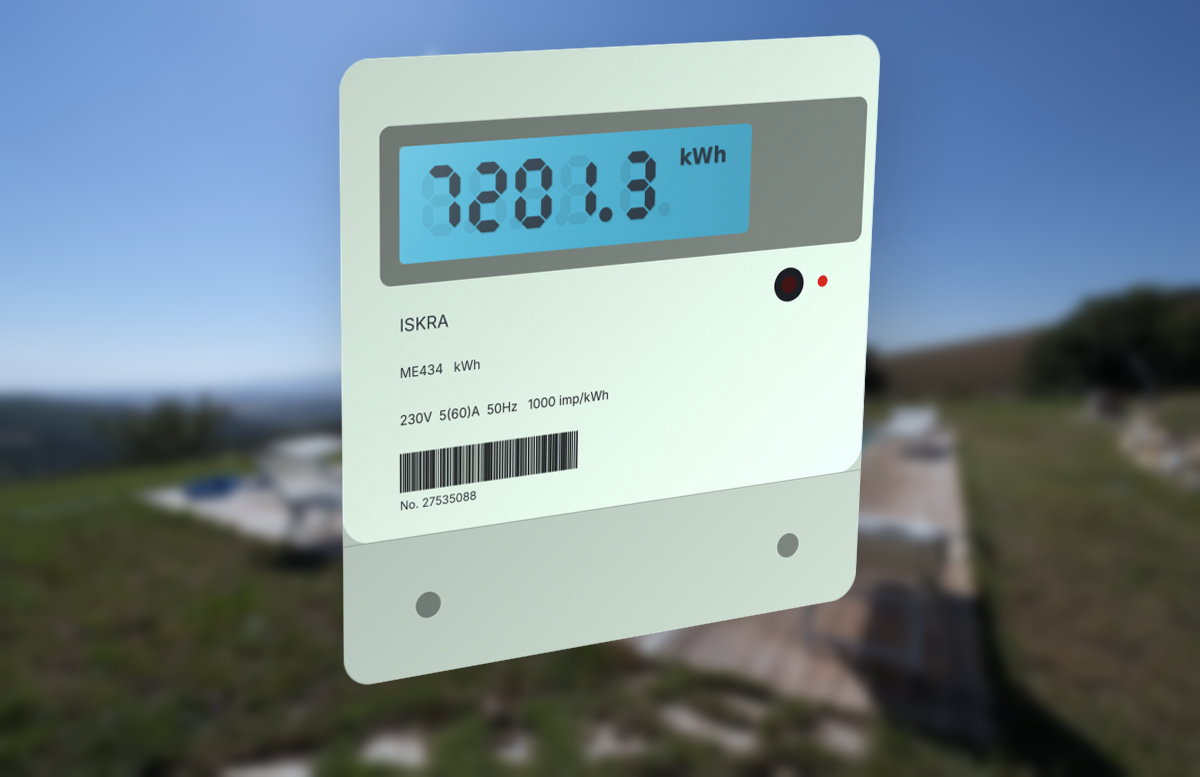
7201.3,kWh
